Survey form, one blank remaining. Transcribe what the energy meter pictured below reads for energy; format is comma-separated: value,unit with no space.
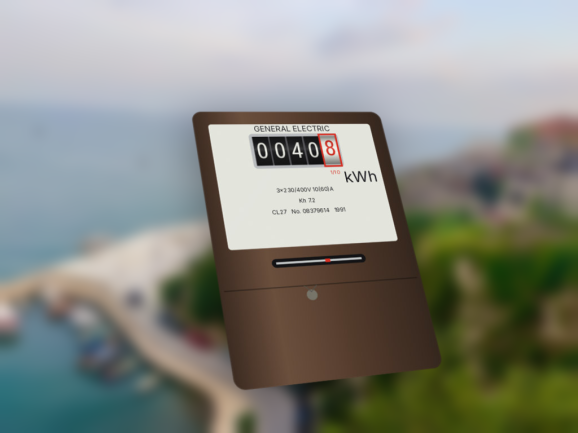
40.8,kWh
